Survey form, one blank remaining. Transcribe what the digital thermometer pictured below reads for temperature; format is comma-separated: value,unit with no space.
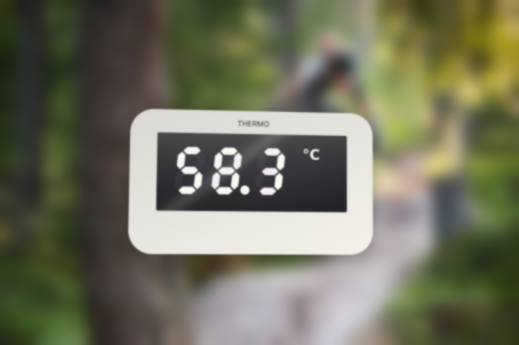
58.3,°C
